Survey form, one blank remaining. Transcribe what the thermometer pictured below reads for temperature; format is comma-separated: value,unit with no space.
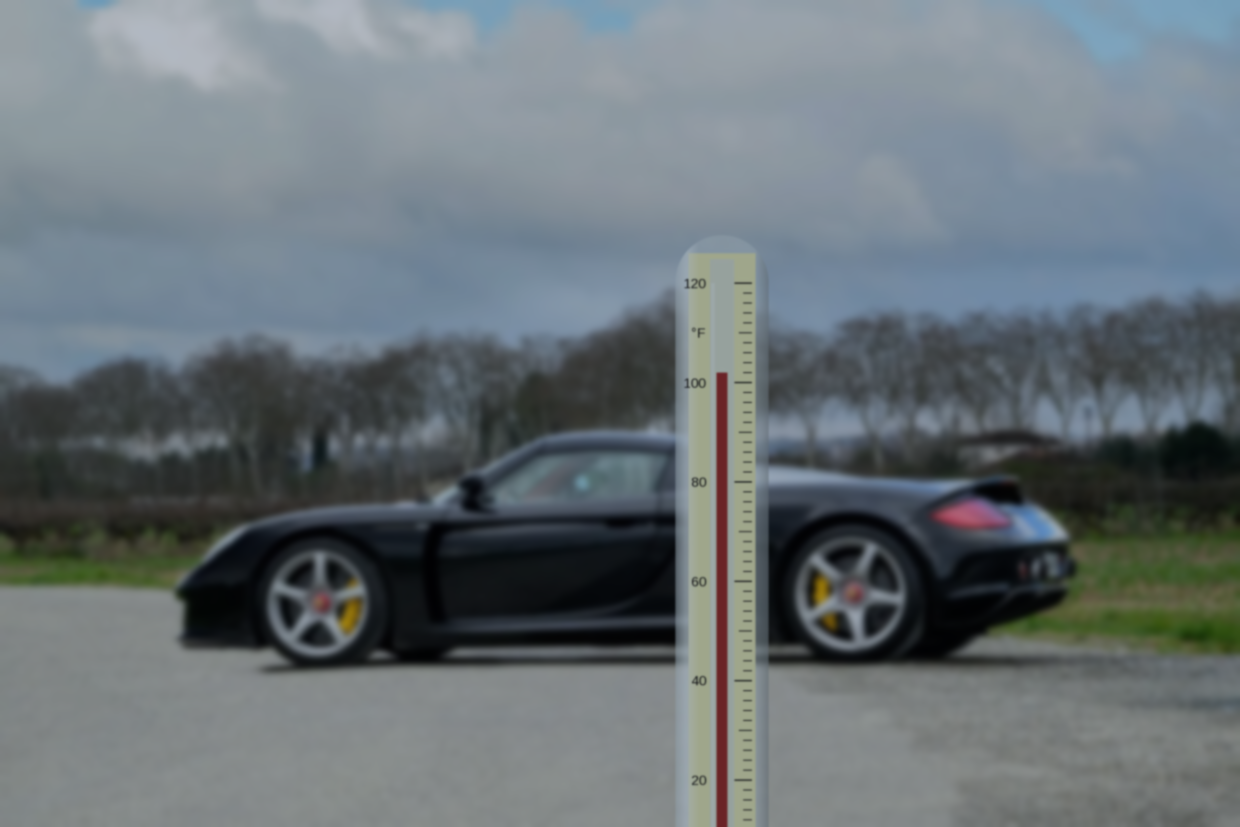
102,°F
